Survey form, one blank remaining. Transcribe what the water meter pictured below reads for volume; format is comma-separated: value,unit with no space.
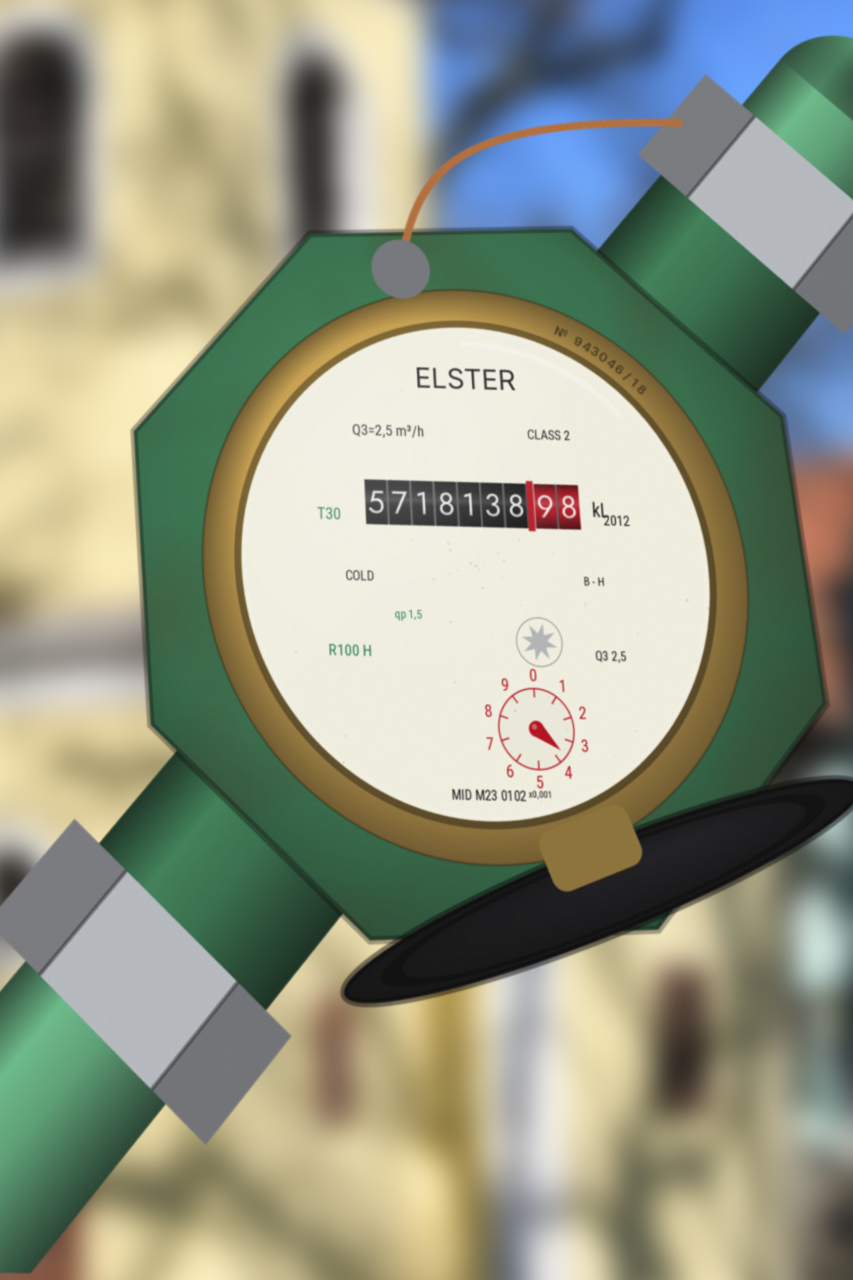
5718138.983,kL
